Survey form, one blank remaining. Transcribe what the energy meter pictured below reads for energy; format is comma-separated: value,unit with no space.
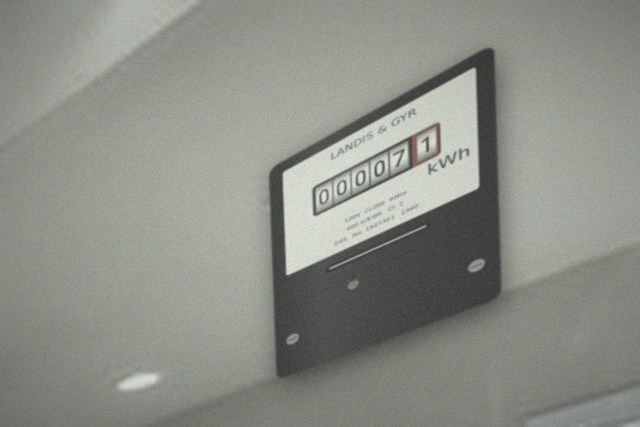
7.1,kWh
